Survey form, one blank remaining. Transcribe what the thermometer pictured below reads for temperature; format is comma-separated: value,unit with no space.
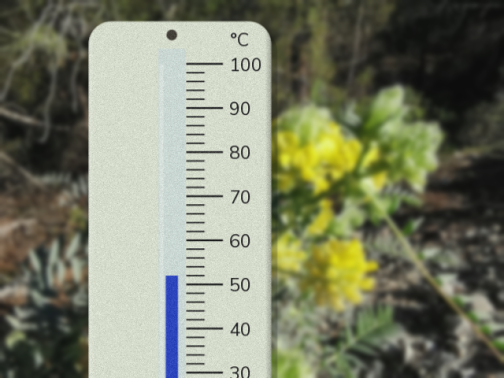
52,°C
